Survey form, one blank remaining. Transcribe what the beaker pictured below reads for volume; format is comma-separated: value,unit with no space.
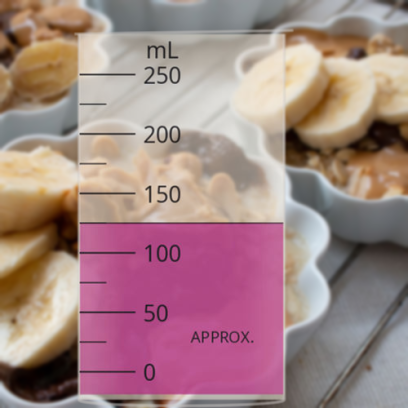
125,mL
